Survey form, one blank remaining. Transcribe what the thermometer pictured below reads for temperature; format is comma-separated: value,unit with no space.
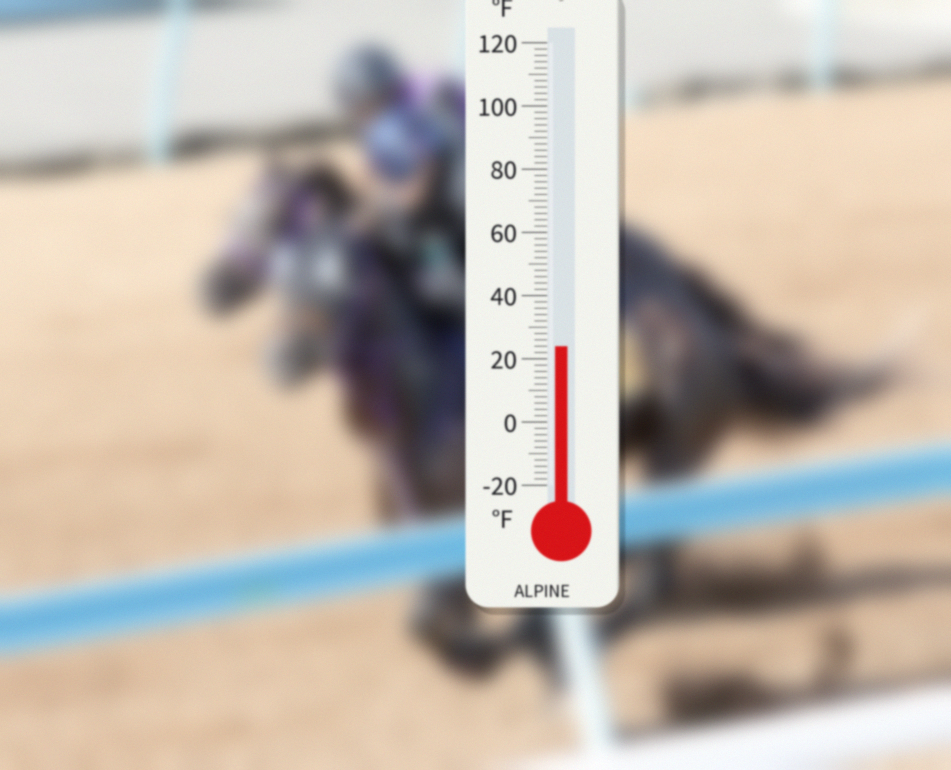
24,°F
